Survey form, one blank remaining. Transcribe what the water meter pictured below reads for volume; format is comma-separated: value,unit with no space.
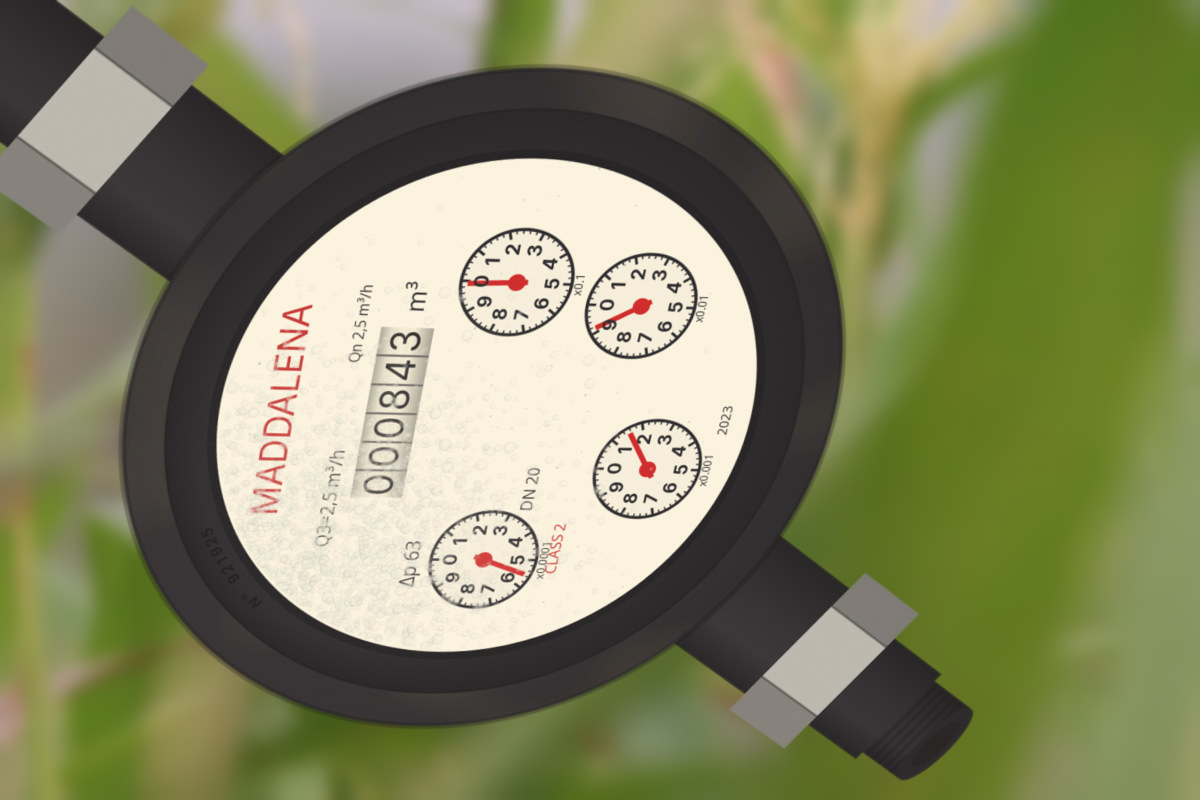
842.9915,m³
